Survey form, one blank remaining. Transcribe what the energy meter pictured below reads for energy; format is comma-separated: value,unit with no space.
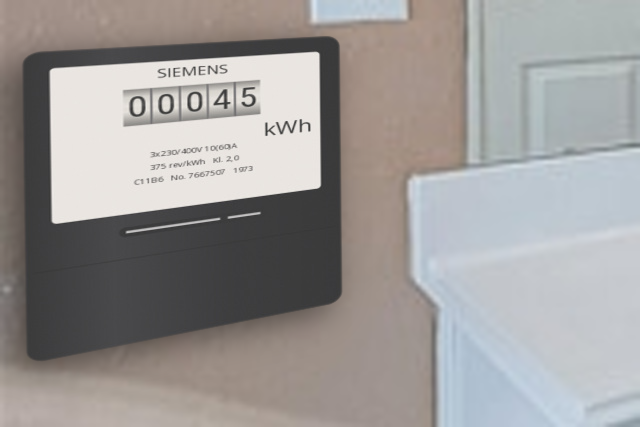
45,kWh
